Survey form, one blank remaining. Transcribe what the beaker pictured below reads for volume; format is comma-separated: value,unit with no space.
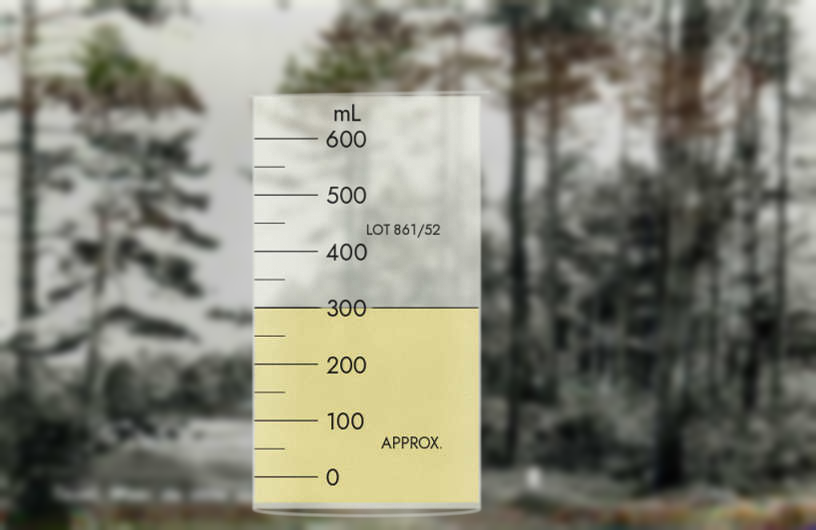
300,mL
